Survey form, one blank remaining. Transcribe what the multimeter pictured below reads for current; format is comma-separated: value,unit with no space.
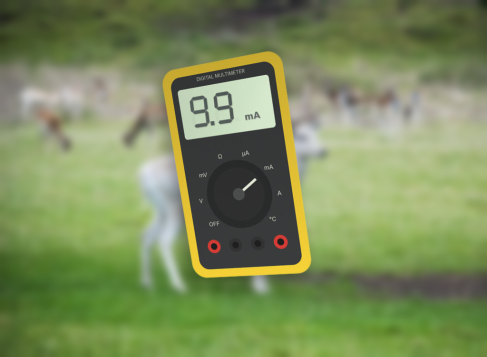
9.9,mA
